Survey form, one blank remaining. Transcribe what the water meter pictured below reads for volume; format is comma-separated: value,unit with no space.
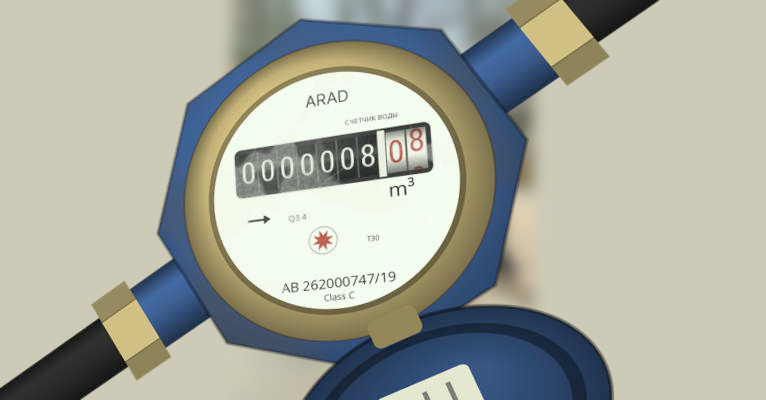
8.08,m³
